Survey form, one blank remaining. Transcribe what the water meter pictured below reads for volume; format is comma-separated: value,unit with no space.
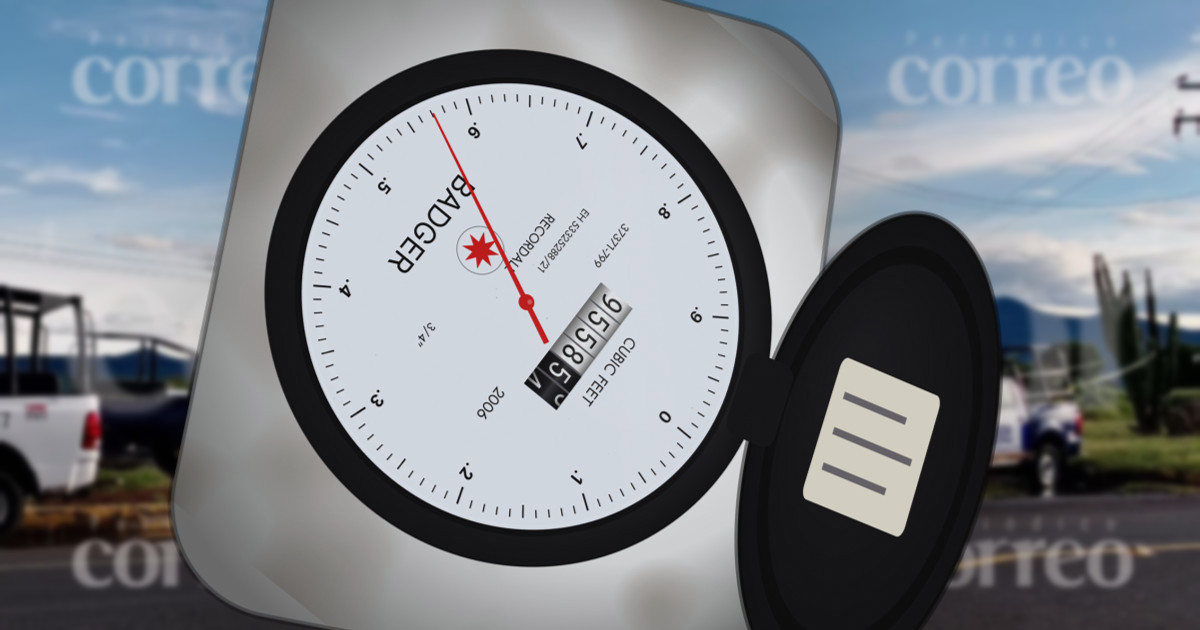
955853.57,ft³
